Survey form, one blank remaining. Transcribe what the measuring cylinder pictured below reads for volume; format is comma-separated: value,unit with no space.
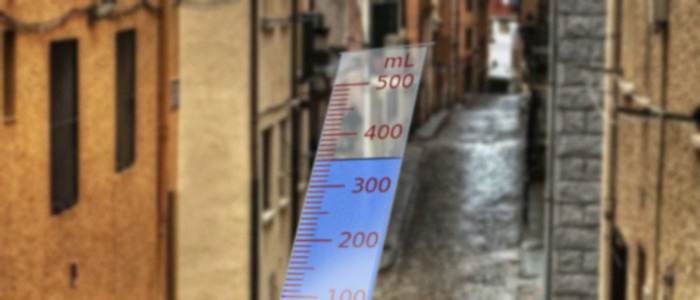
350,mL
